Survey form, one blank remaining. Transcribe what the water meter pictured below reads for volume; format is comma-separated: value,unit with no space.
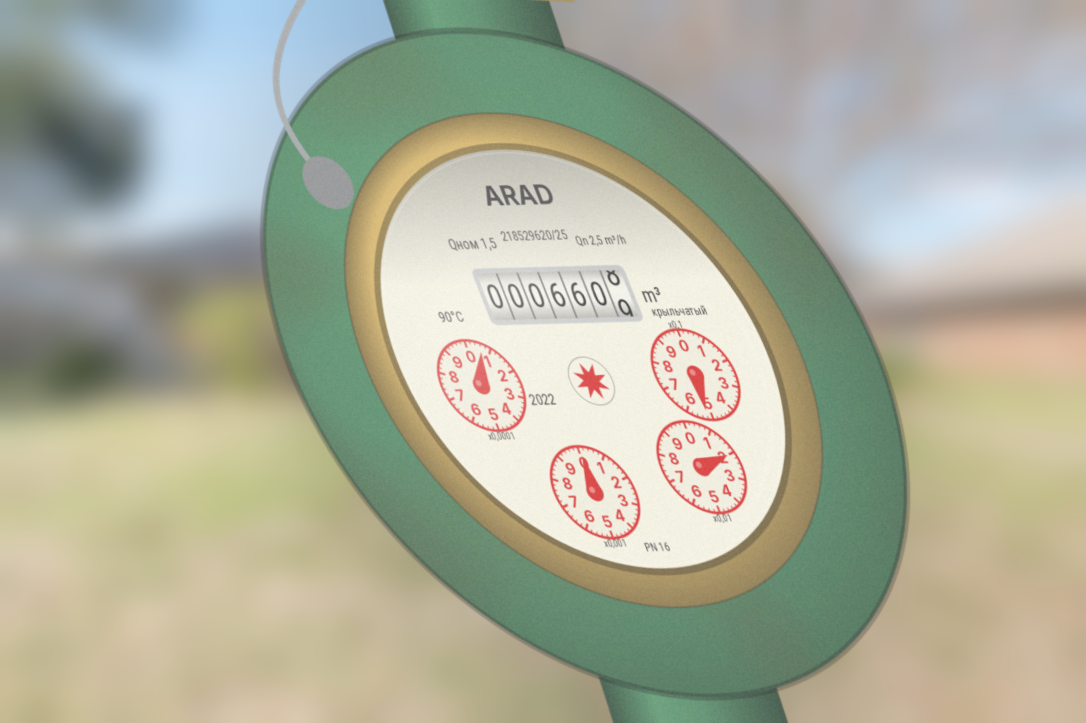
6608.5200,m³
